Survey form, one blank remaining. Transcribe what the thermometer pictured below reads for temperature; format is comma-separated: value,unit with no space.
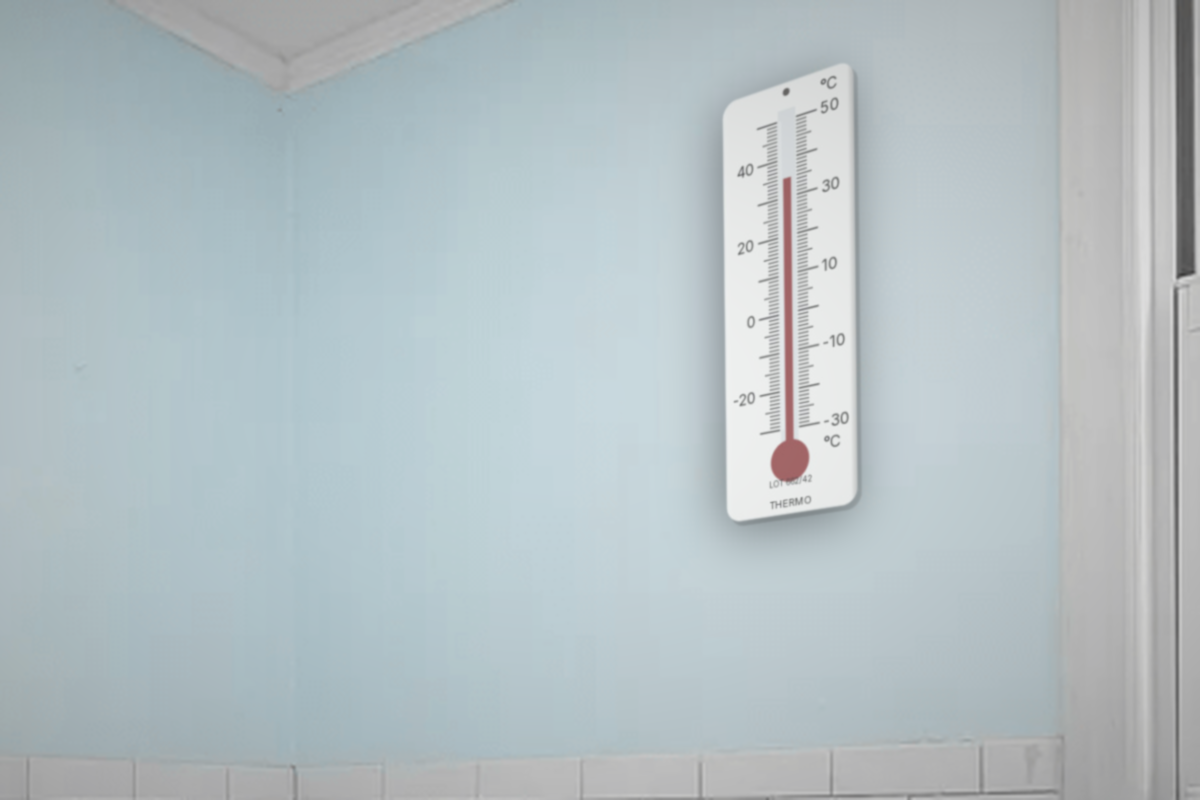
35,°C
